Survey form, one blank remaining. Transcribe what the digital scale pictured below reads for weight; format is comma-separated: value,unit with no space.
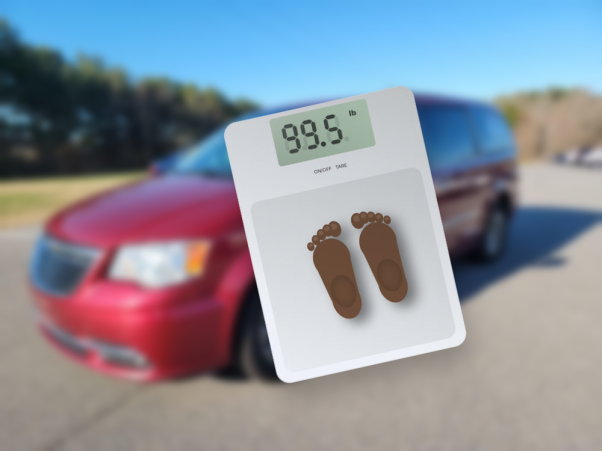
99.5,lb
